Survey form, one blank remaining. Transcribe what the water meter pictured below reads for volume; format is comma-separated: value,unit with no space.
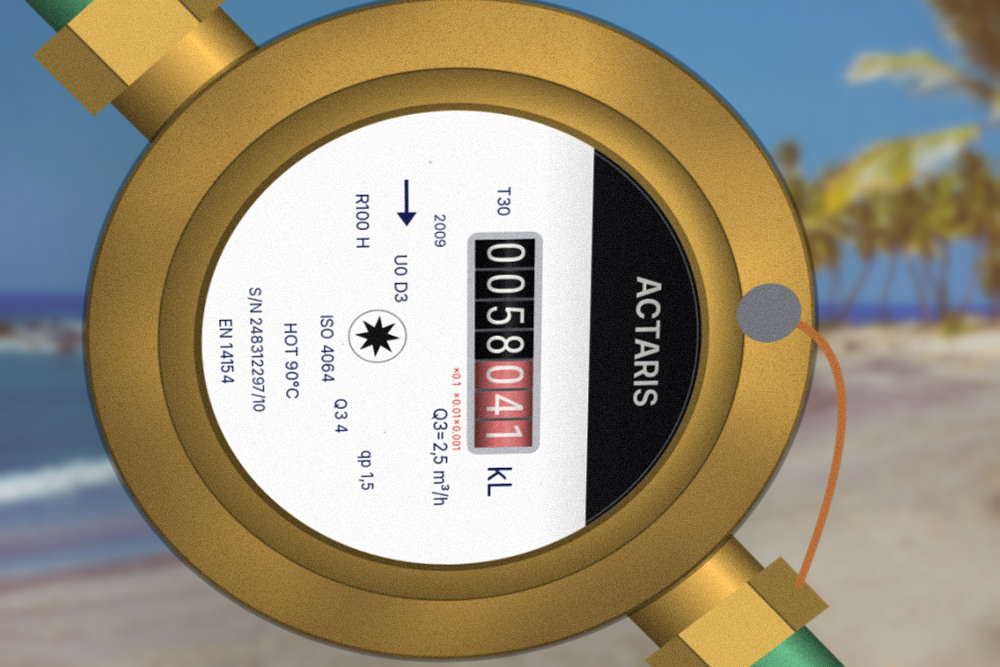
58.041,kL
